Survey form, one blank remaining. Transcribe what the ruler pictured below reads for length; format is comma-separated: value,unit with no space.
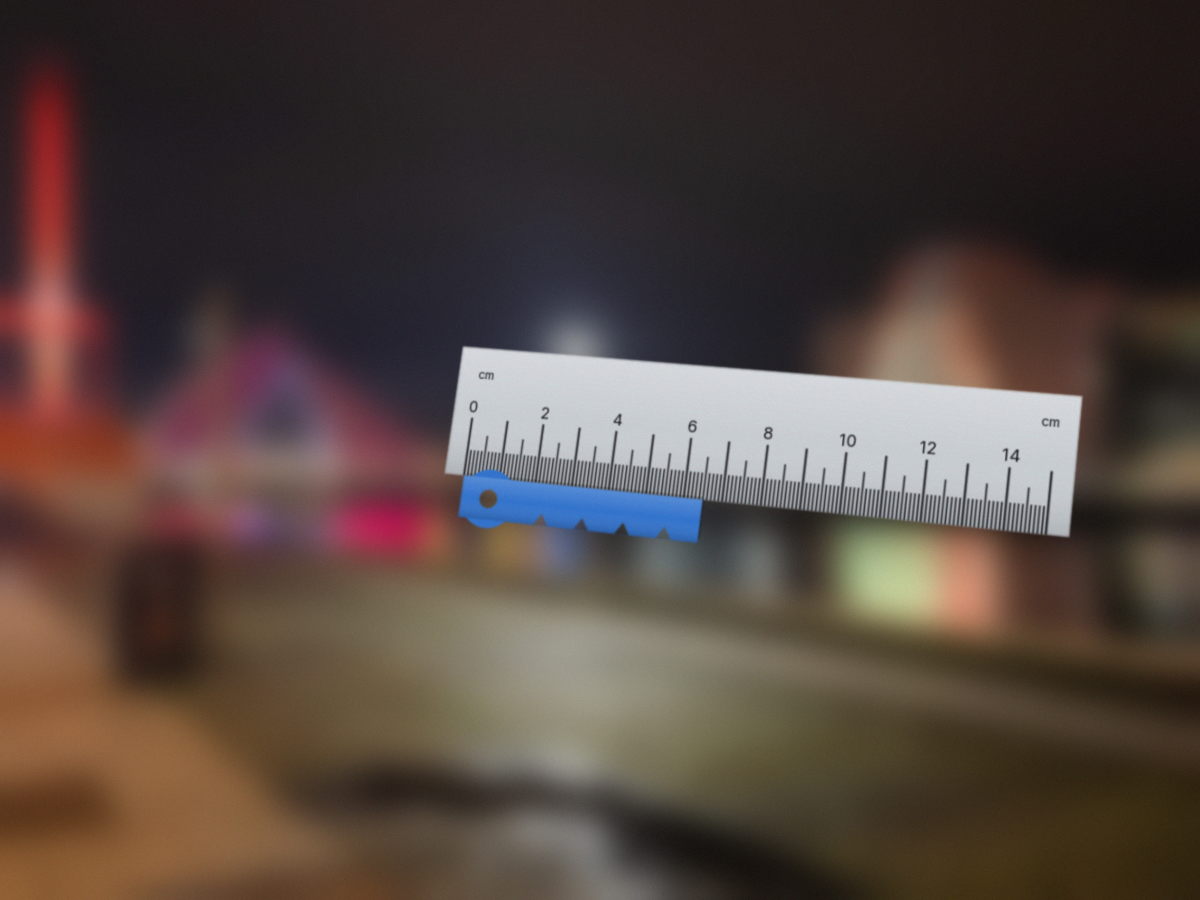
6.5,cm
